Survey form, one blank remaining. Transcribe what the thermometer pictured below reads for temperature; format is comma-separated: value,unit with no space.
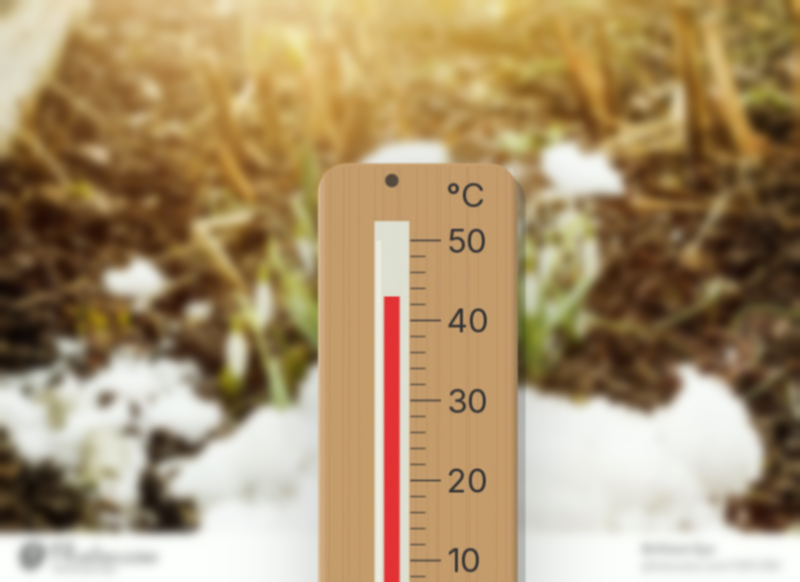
43,°C
